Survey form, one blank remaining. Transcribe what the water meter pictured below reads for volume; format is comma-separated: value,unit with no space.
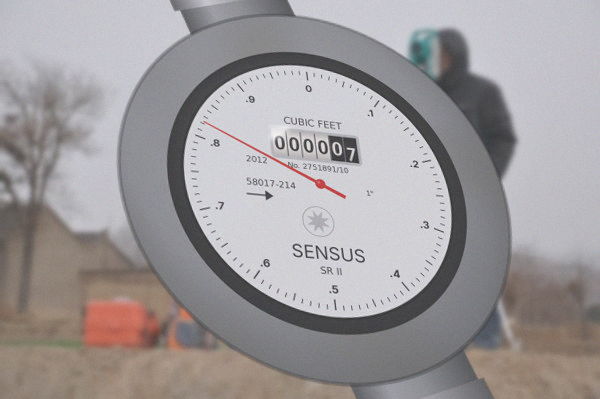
6.82,ft³
